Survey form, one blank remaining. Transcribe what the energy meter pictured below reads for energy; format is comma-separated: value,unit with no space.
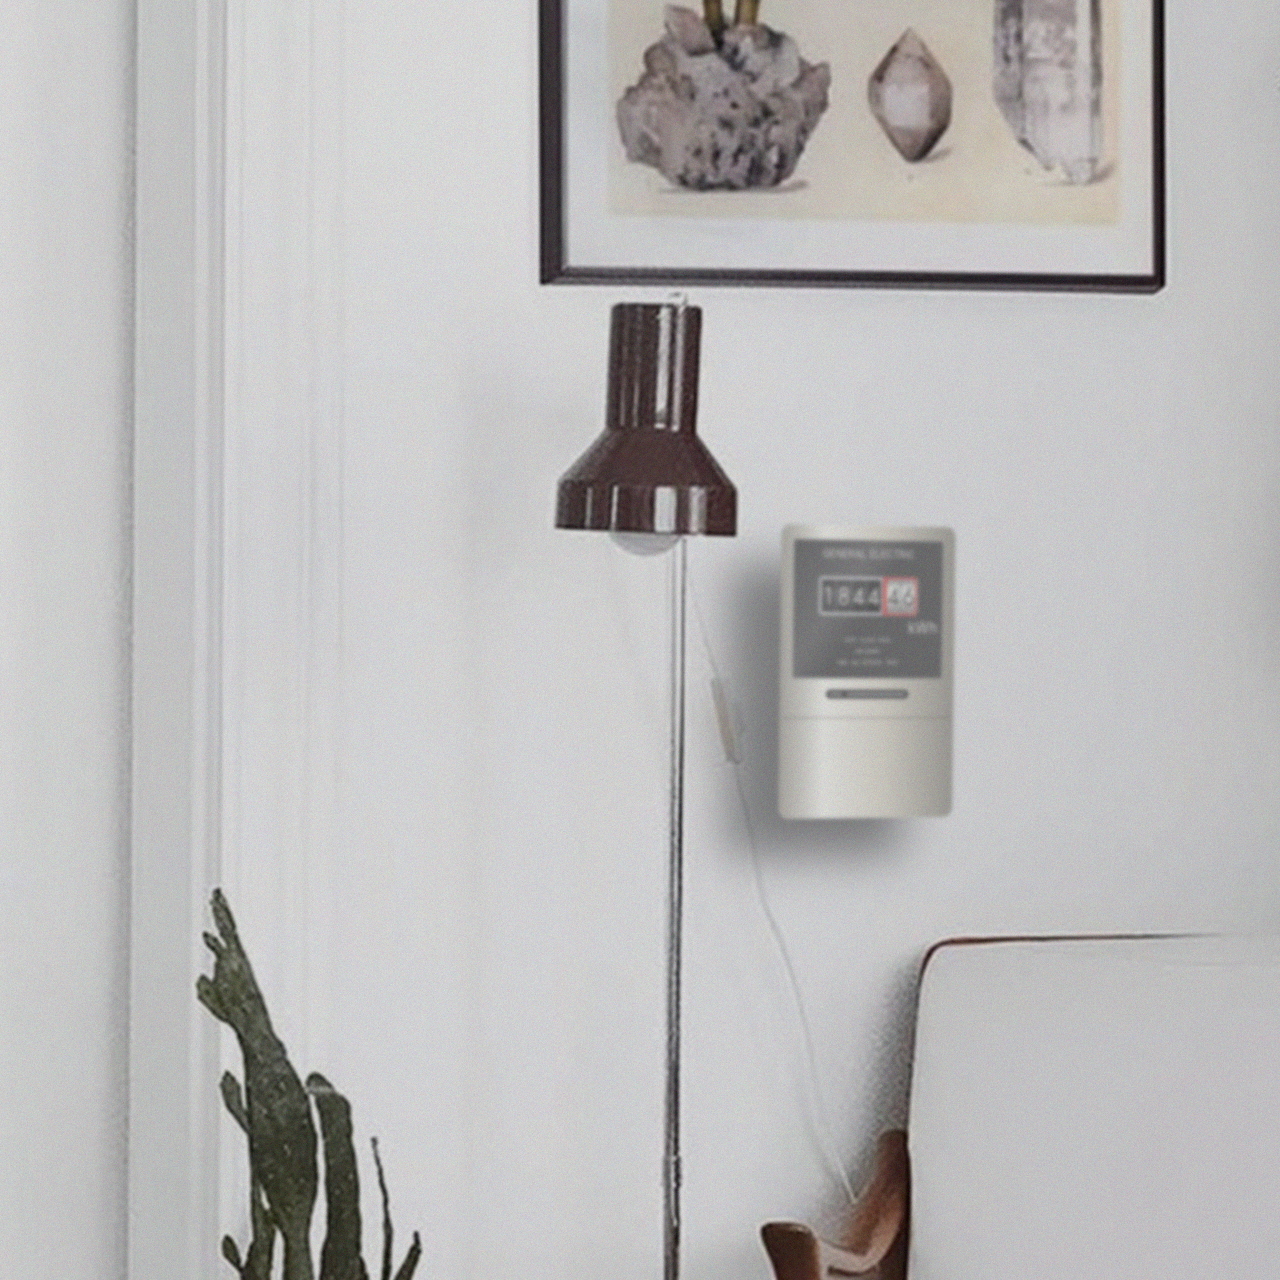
1844.46,kWh
